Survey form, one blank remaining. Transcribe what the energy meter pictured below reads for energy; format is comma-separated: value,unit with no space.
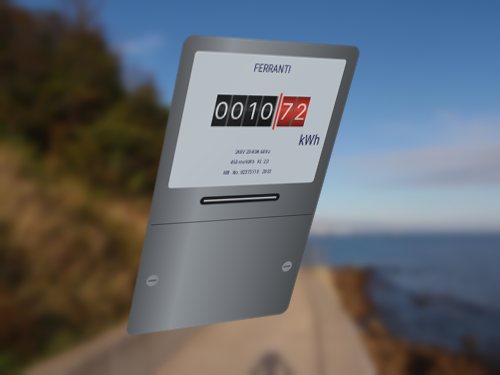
10.72,kWh
